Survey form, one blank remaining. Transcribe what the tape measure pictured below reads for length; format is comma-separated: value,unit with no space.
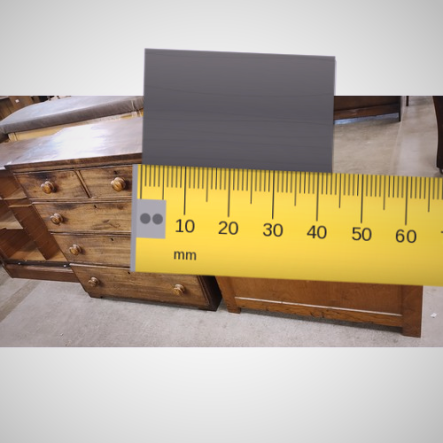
43,mm
